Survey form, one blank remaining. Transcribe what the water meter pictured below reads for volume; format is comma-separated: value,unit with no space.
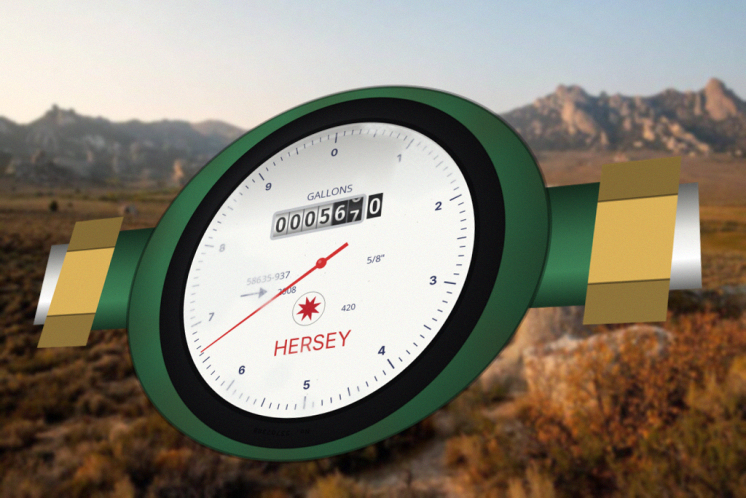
5666.6,gal
